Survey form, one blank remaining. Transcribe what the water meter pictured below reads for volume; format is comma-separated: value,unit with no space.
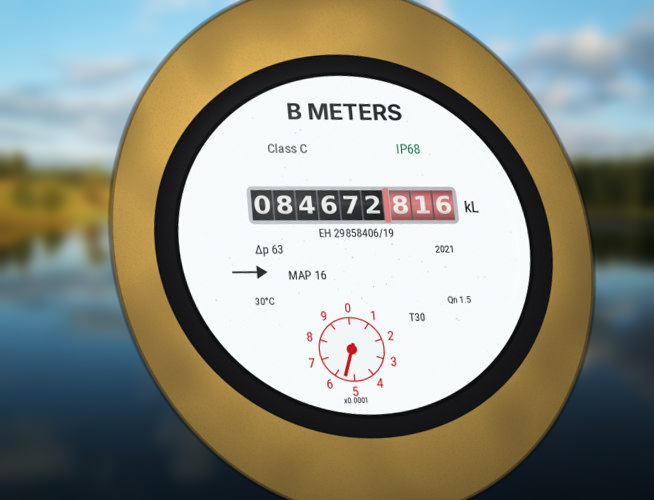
84672.8165,kL
